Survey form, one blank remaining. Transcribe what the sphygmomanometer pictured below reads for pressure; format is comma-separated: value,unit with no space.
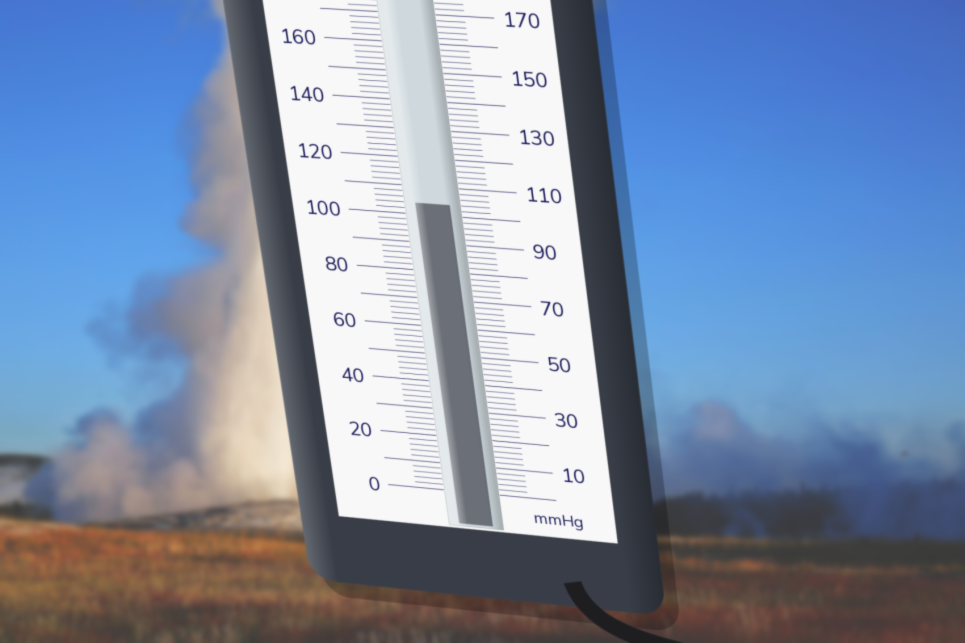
104,mmHg
